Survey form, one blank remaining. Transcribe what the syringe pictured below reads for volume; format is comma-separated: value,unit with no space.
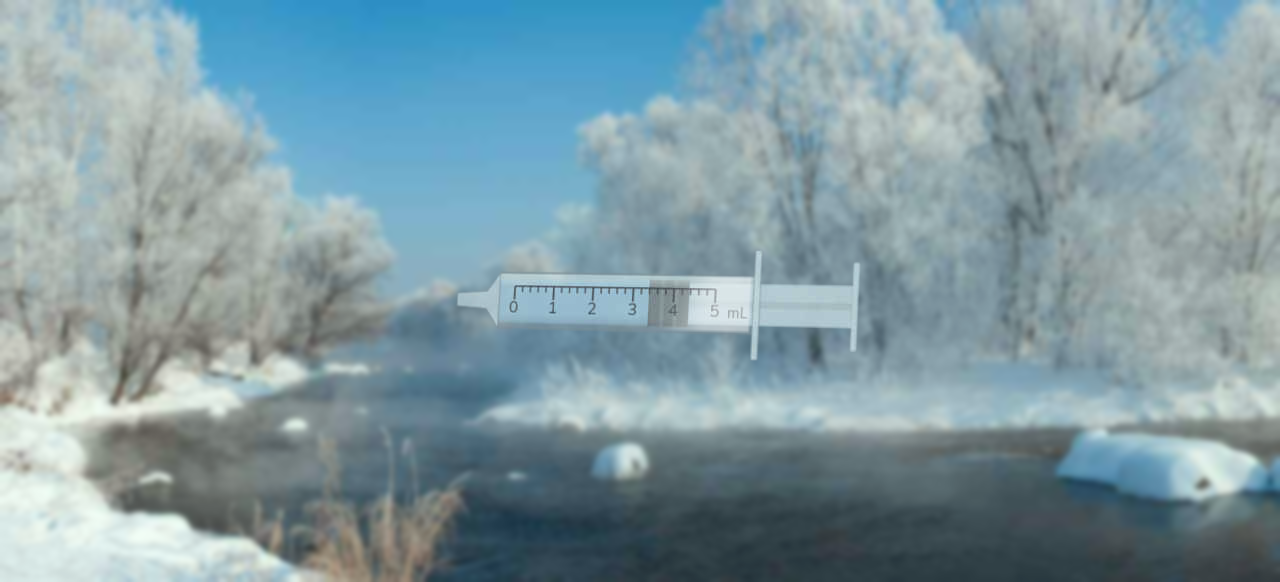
3.4,mL
